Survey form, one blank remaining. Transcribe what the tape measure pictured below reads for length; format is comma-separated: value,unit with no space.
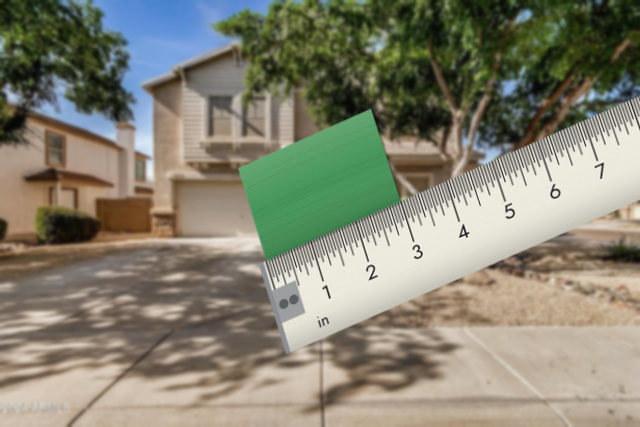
3,in
